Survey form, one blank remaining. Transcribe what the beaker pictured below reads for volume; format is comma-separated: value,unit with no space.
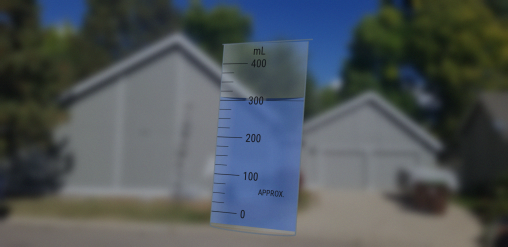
300,mL
